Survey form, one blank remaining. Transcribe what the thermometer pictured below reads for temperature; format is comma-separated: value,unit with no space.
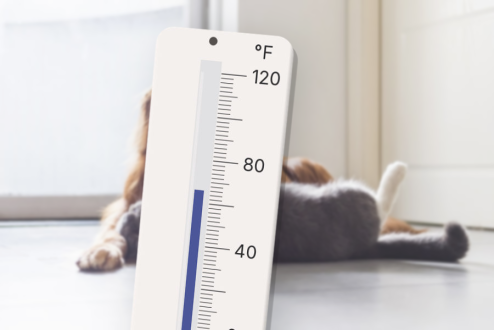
66,°F
